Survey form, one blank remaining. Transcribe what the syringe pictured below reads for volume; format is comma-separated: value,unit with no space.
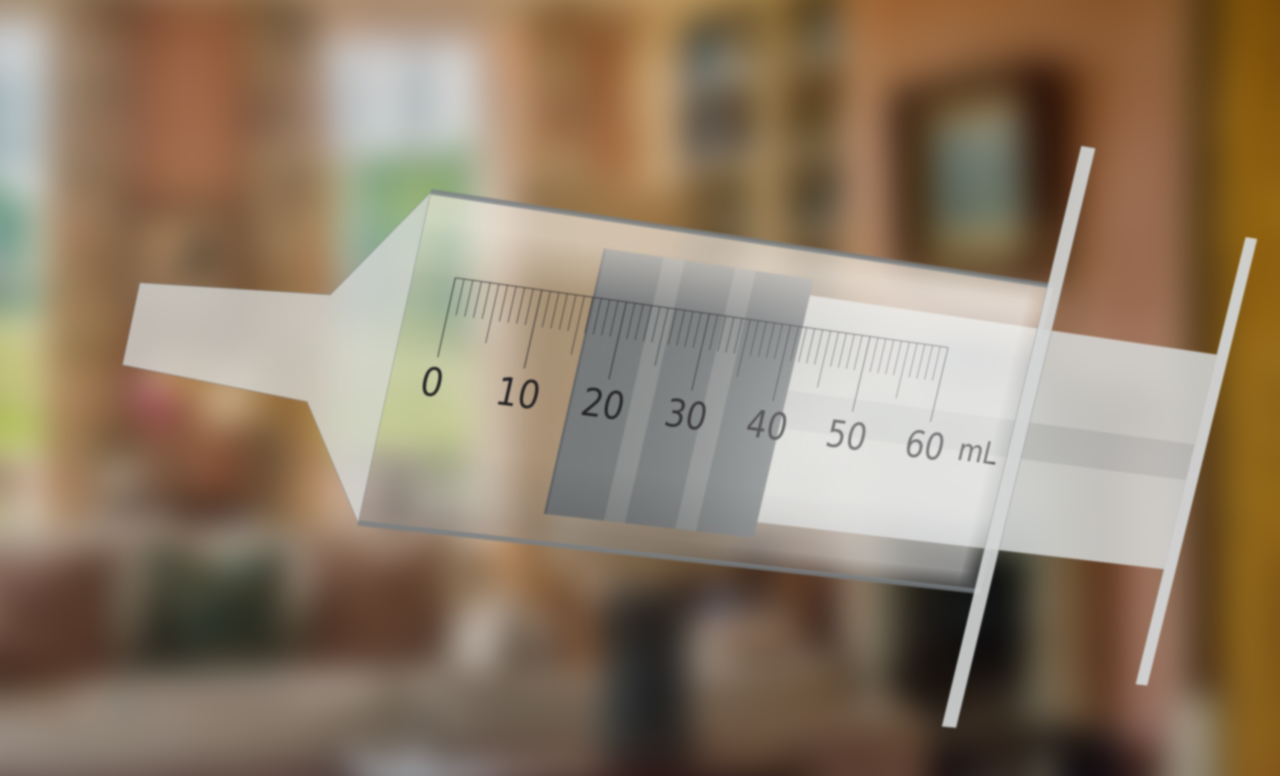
16,mL
